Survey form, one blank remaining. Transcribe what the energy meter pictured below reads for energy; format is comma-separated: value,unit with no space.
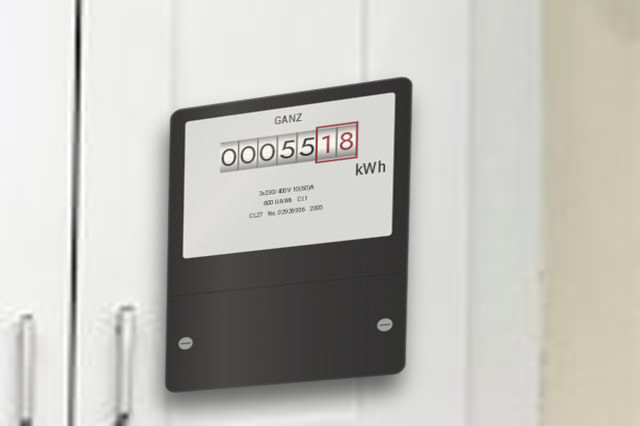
55.18,kWh
